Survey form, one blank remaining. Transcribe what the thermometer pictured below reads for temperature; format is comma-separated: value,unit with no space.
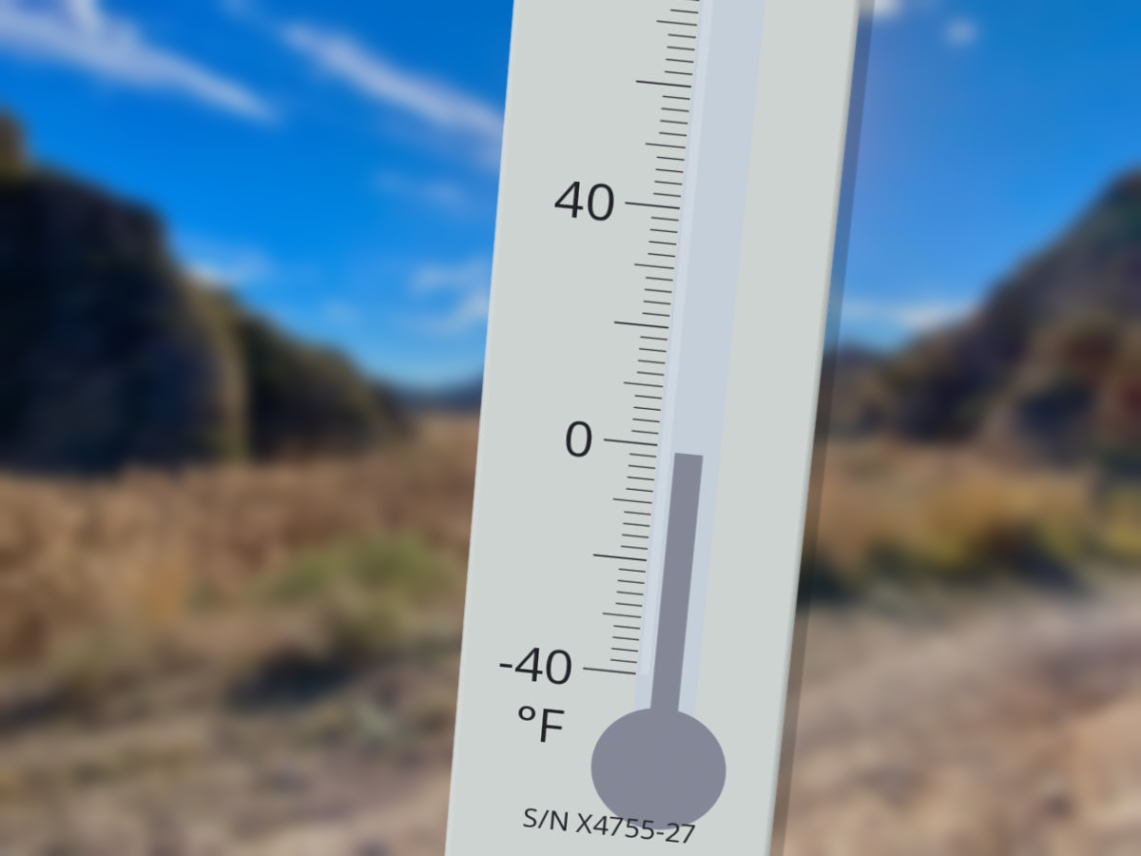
-1,°F
